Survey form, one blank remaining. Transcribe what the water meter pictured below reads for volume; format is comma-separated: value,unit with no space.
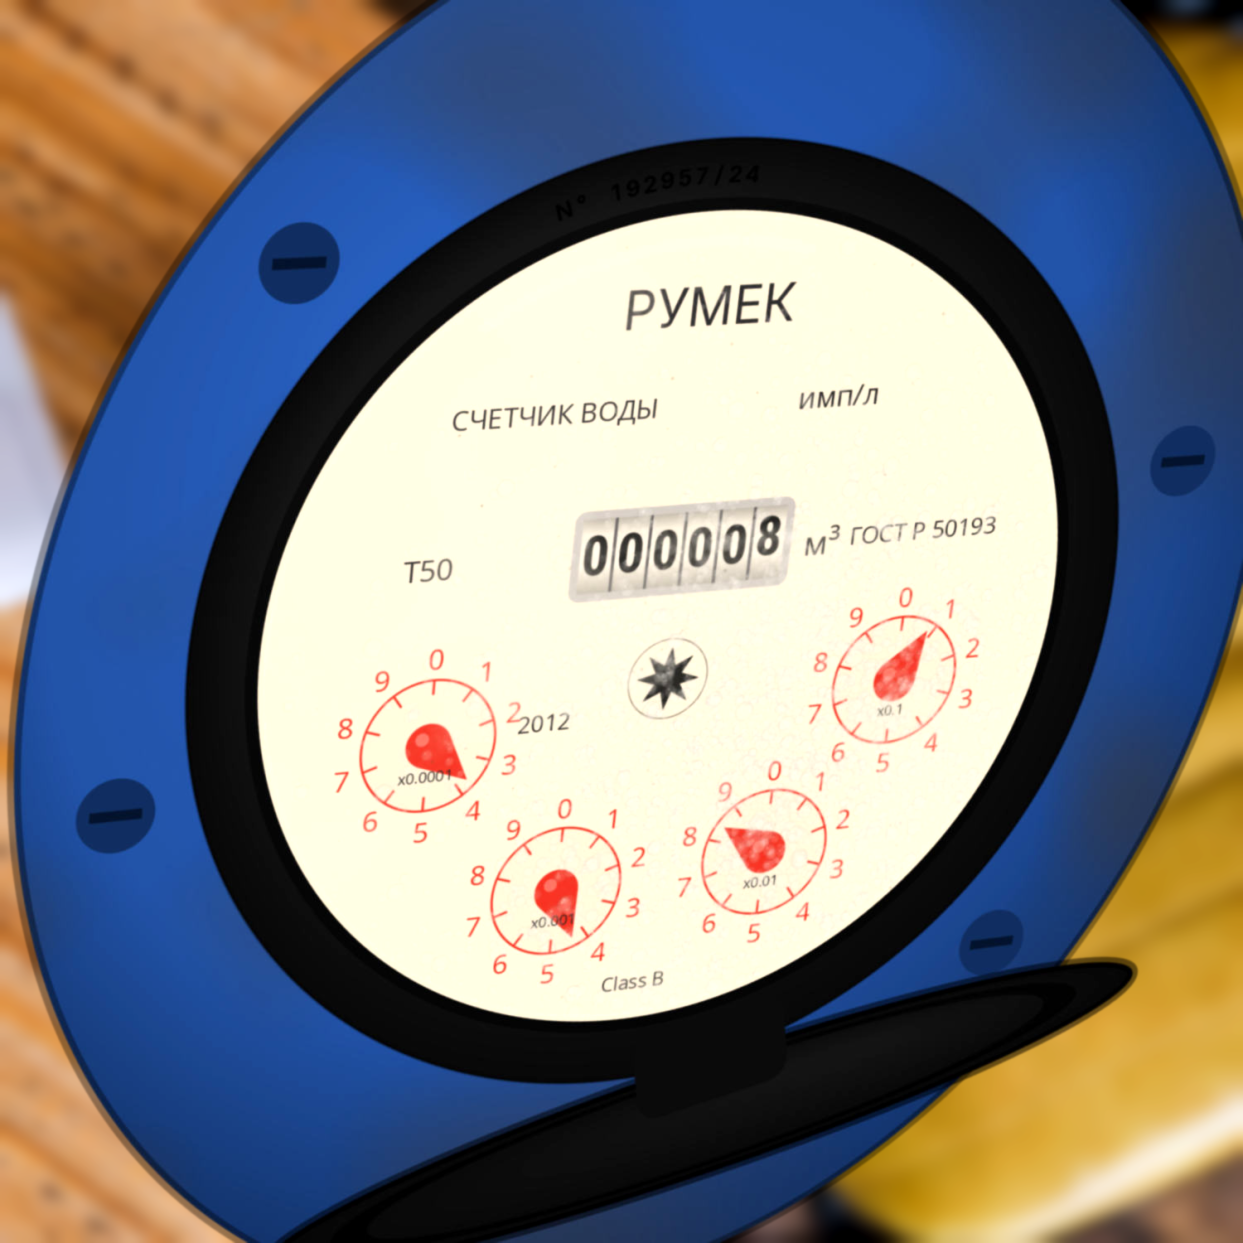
8.0843,m³
